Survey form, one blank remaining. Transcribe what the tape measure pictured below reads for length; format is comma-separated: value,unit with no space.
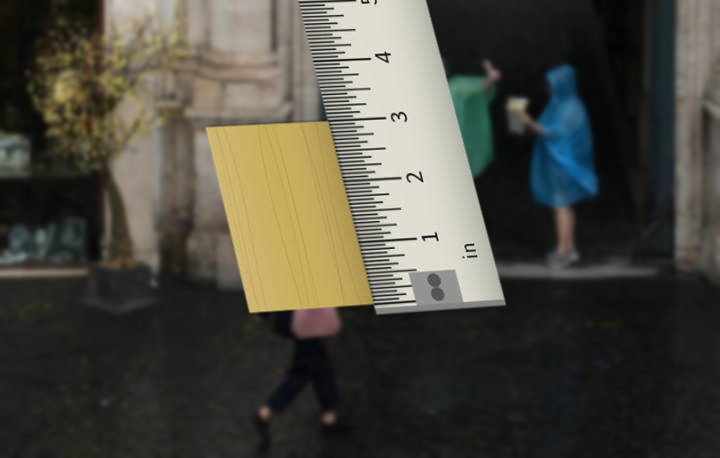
3,in
